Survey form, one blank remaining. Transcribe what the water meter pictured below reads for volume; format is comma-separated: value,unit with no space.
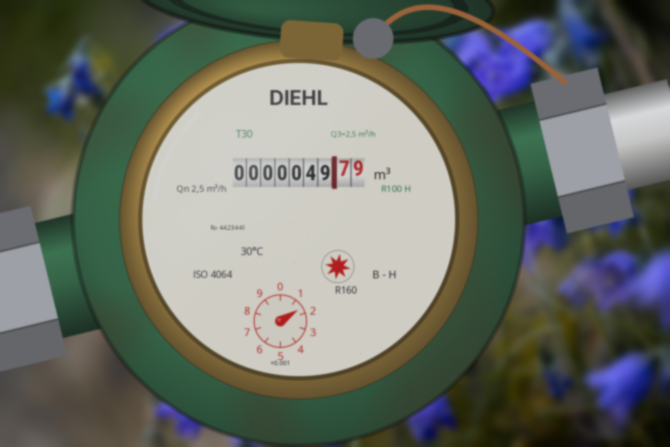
49.791,m³
